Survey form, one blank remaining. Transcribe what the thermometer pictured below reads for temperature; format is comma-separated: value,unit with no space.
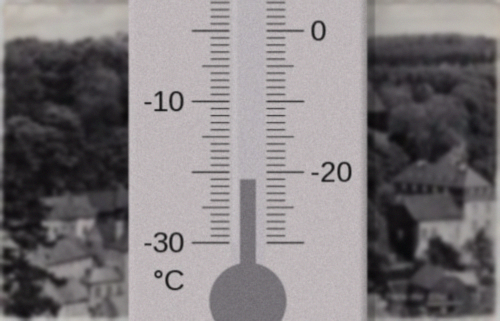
-21,°C
